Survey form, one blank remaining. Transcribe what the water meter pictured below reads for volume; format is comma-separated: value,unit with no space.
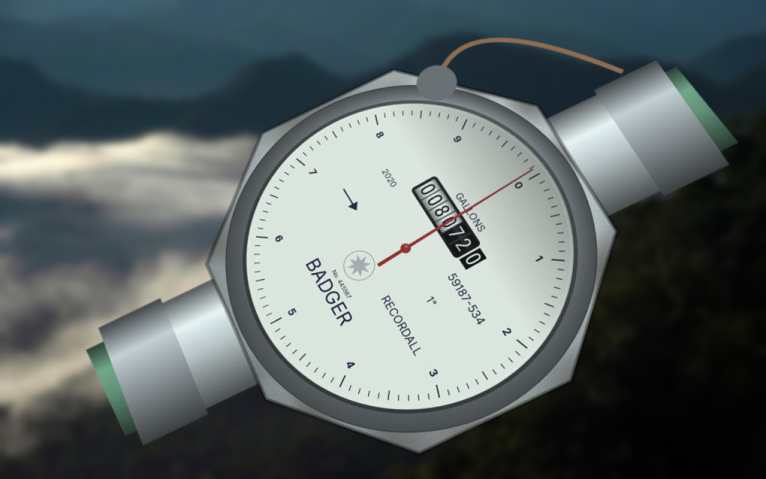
80719.9,gal
